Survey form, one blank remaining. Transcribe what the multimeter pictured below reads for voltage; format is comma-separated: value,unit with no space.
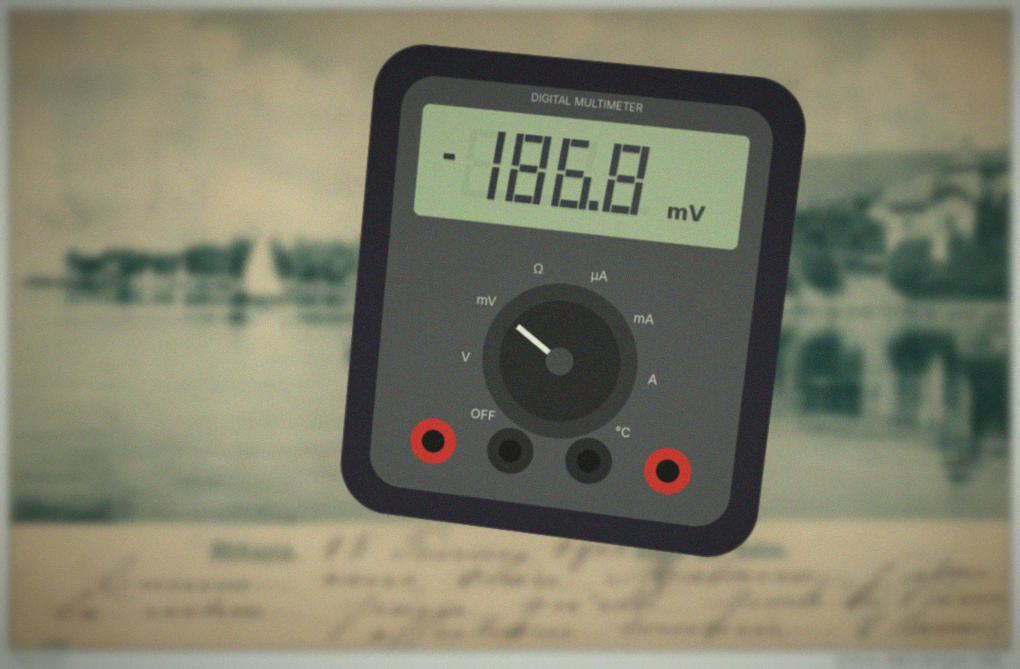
-186.8,mV
